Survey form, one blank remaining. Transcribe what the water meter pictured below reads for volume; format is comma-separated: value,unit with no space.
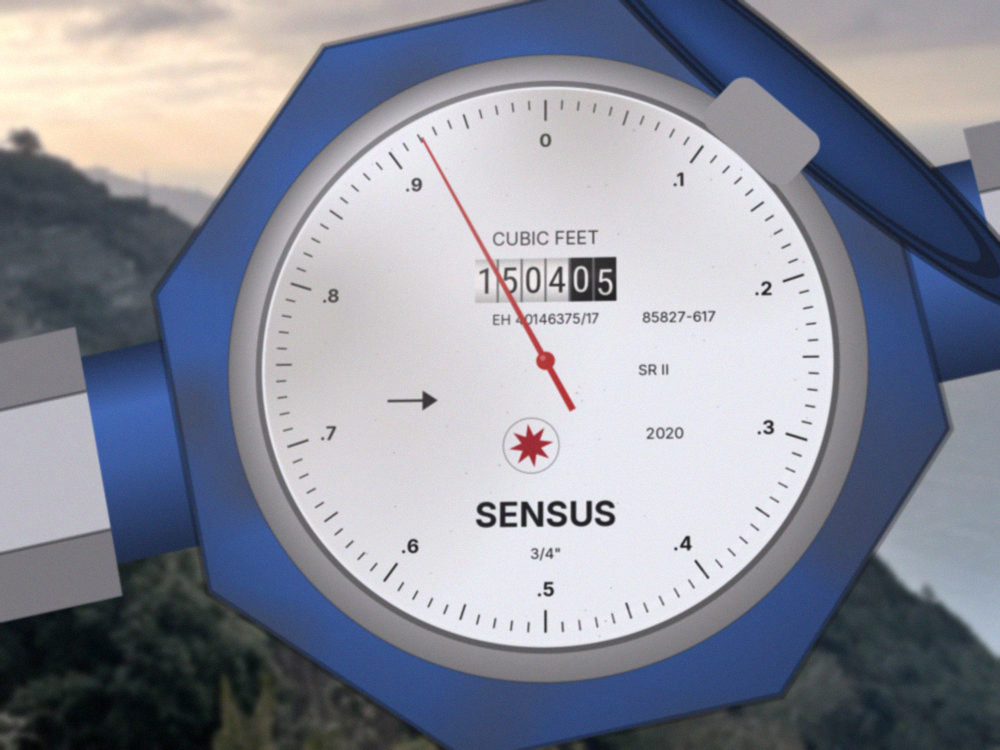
150404.92,ft³
